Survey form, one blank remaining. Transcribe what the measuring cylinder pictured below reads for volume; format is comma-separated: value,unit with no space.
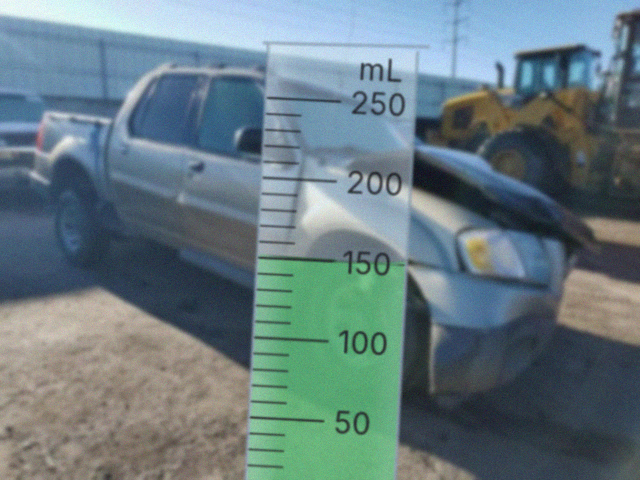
150,mL
